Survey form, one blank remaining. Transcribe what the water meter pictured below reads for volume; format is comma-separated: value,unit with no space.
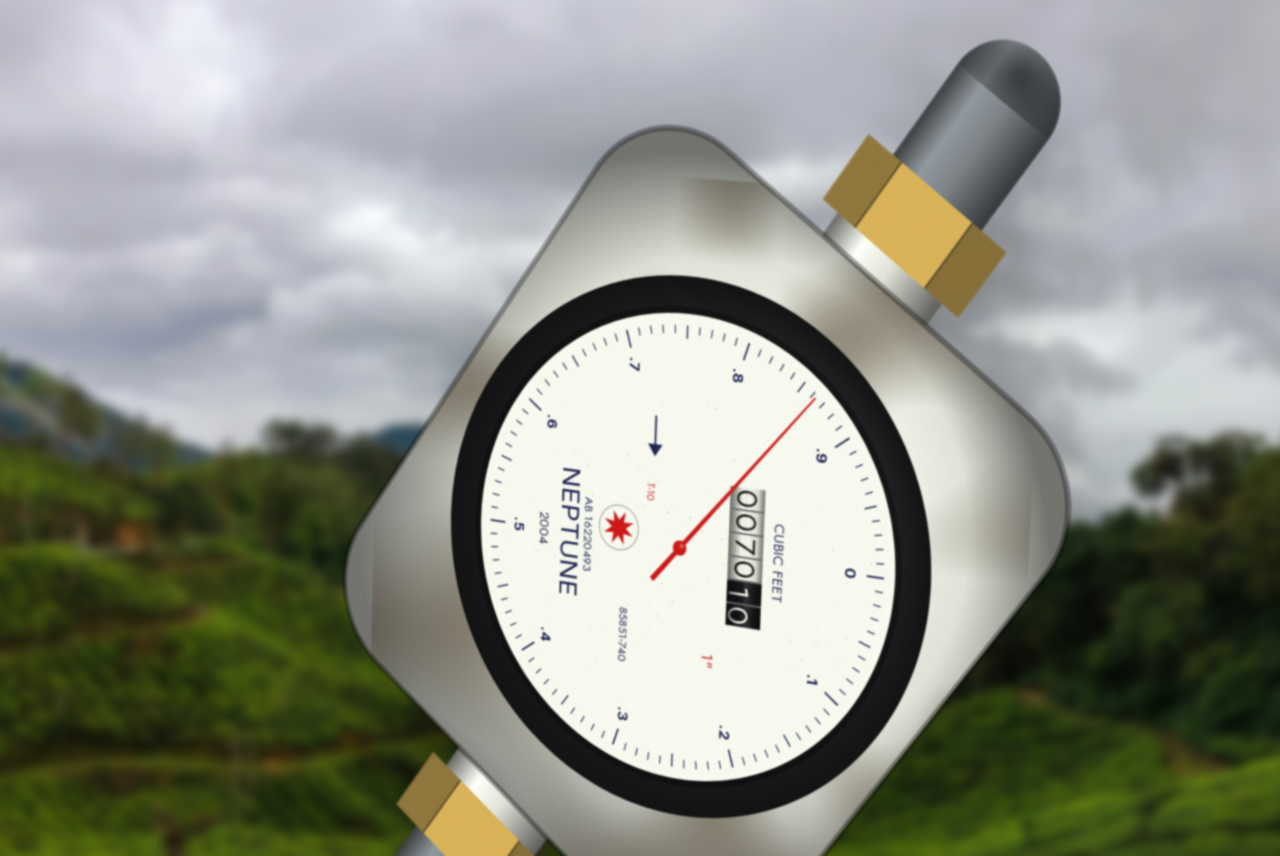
7009.86,ft³
